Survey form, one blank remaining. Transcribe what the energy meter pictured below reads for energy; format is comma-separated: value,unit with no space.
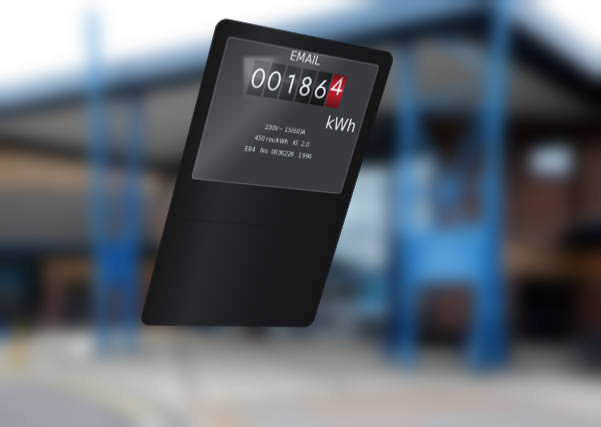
186.4,kWh
